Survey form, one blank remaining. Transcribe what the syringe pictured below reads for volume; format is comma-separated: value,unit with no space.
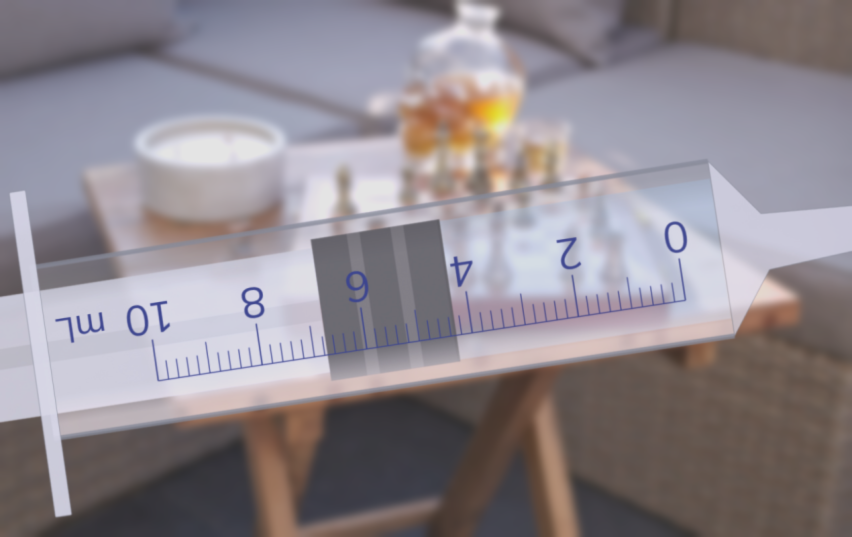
4.3,mL
